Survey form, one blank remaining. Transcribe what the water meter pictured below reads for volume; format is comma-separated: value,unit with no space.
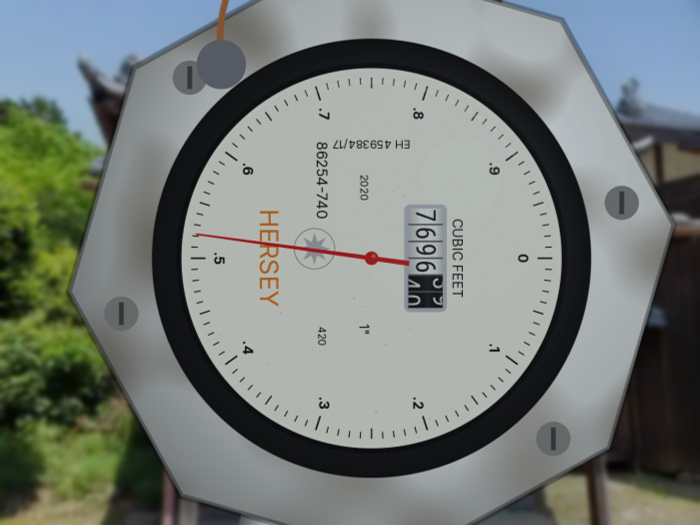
769639.52,ft³
